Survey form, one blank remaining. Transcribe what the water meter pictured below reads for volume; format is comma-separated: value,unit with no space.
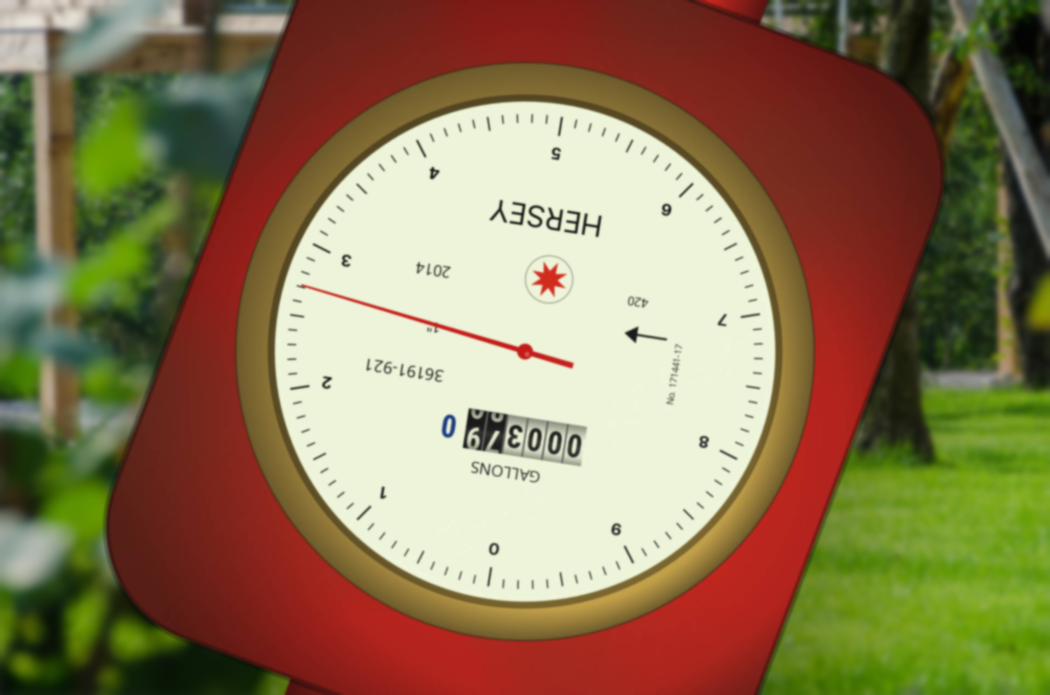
3792.7,gal
